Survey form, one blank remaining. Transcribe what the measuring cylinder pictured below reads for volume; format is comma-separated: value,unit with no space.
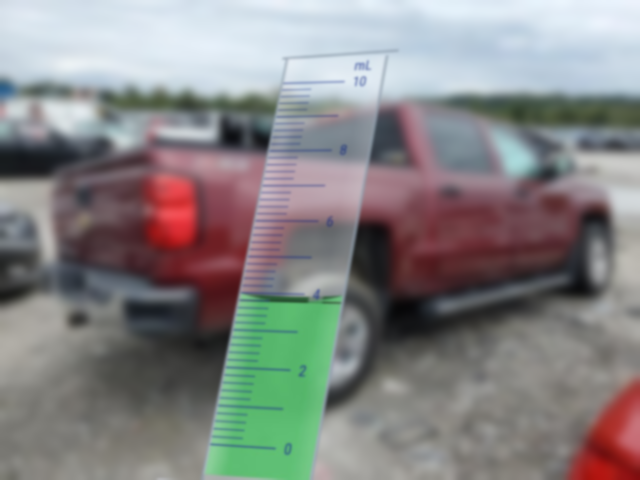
3.8,mL
